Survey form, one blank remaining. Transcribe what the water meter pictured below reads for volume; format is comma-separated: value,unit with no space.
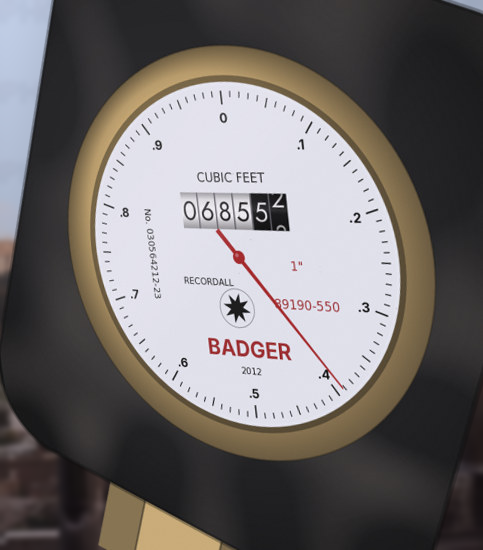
68552.39,ft³
